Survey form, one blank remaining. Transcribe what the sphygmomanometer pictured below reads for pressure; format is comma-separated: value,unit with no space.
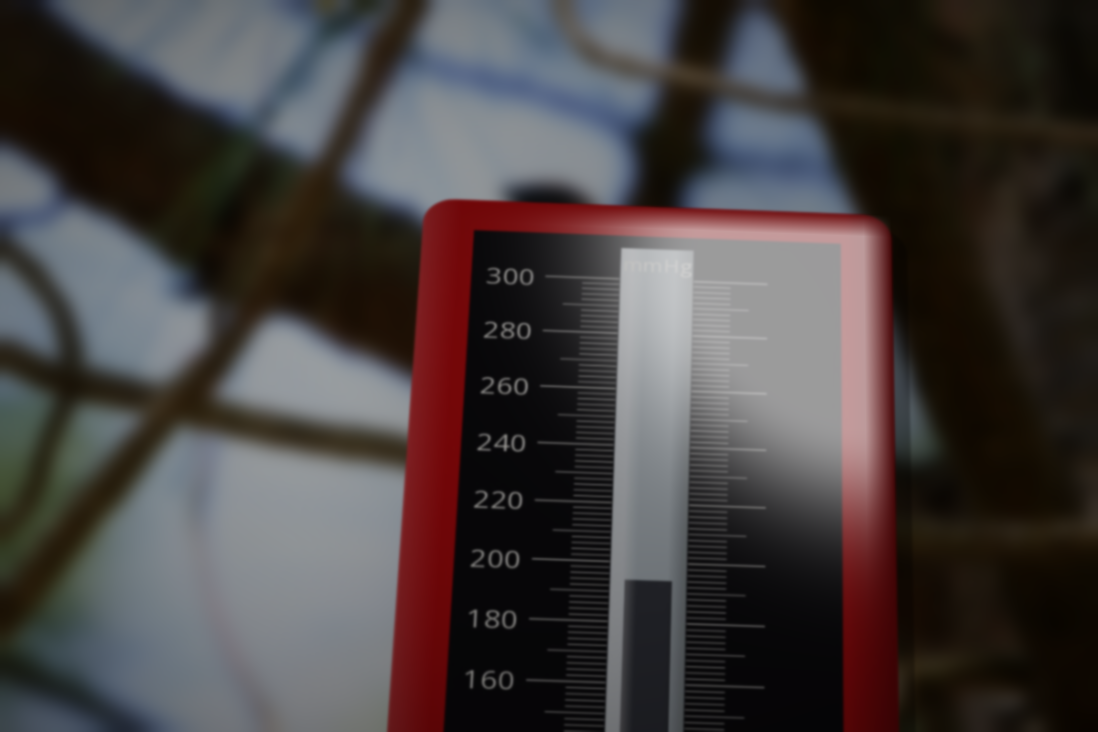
194,mmHg
